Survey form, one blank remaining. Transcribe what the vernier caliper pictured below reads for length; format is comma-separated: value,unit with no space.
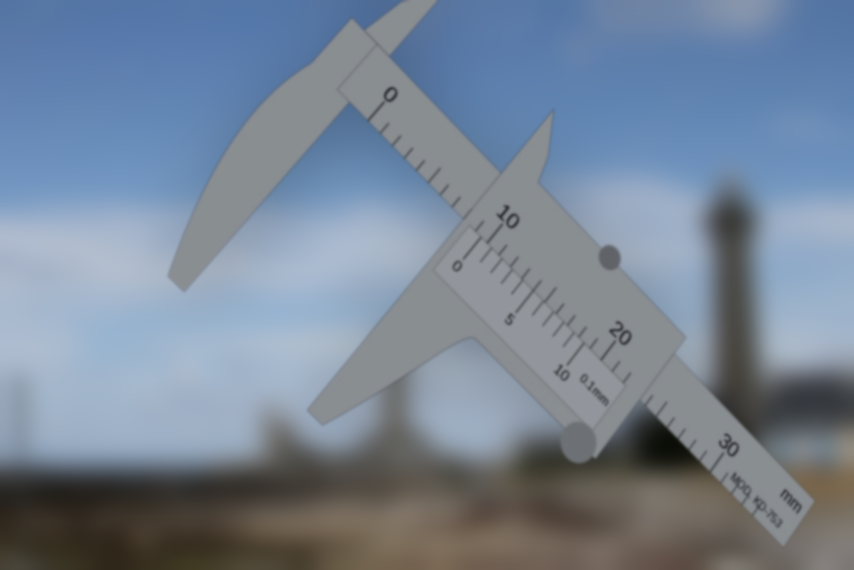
9.5,mm
